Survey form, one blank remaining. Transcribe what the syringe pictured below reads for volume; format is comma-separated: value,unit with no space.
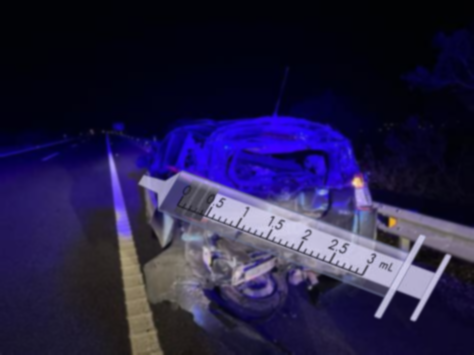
0,mL
